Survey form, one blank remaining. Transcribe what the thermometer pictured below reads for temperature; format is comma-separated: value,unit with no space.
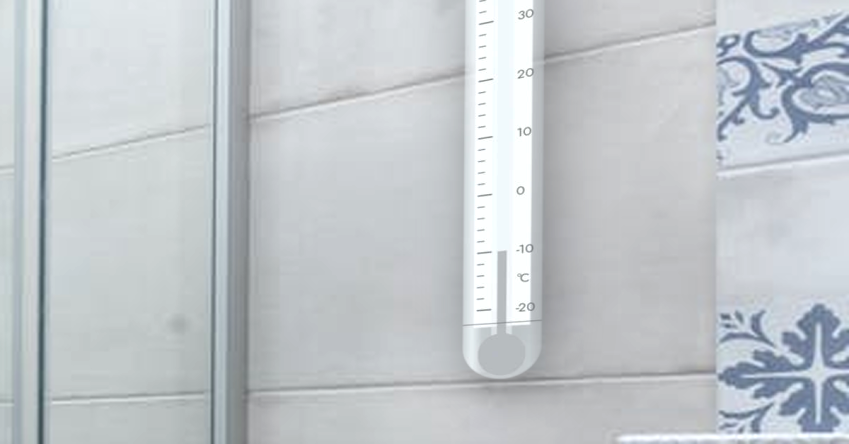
-10,°C
